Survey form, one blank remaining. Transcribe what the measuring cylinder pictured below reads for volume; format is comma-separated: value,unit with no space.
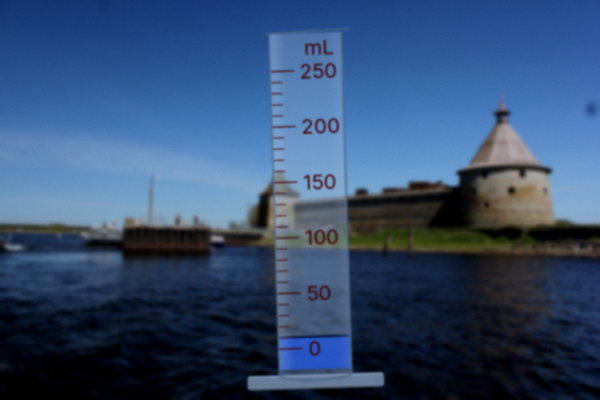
10,mL
